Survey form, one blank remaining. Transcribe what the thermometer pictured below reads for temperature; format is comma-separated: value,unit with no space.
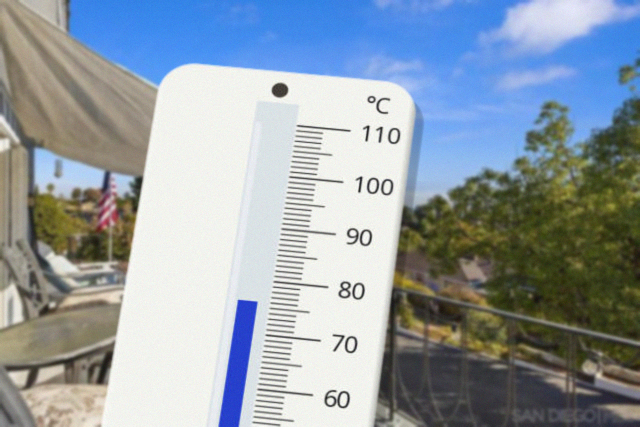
76,°C
